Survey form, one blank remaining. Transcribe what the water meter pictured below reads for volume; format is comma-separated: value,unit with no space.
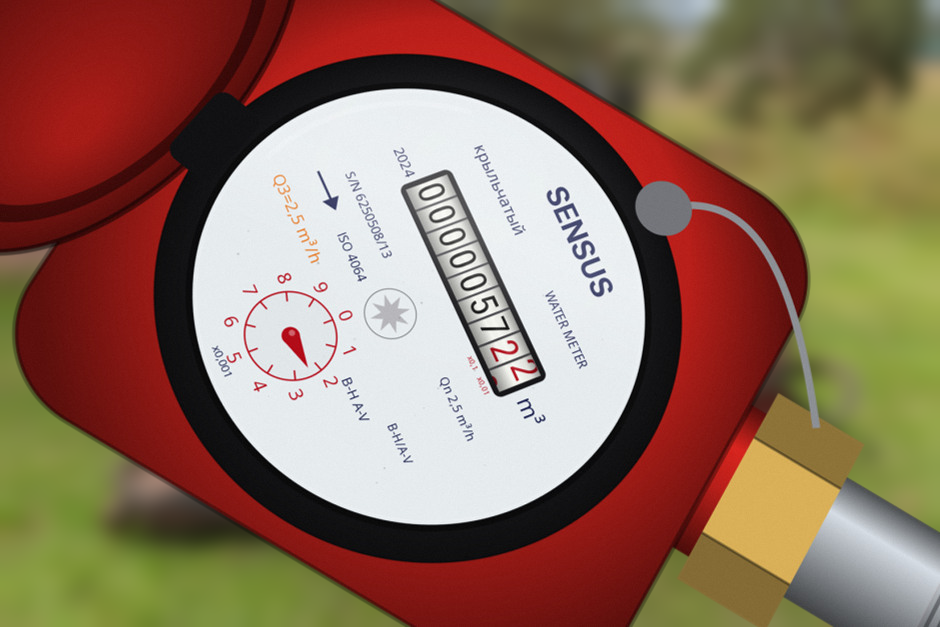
57.222,m³
